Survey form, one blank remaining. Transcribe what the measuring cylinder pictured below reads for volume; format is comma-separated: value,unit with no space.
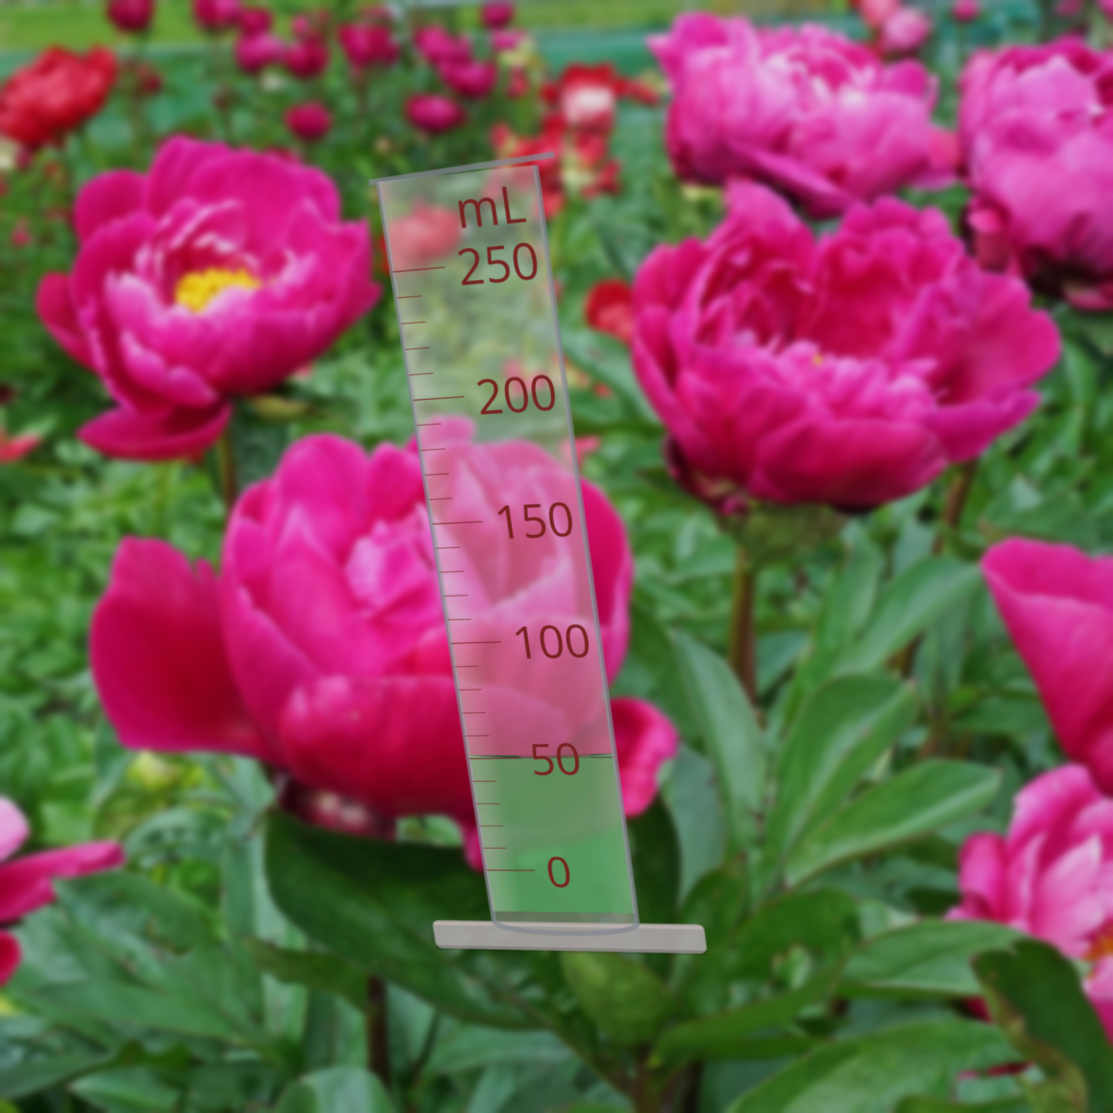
50,mL
